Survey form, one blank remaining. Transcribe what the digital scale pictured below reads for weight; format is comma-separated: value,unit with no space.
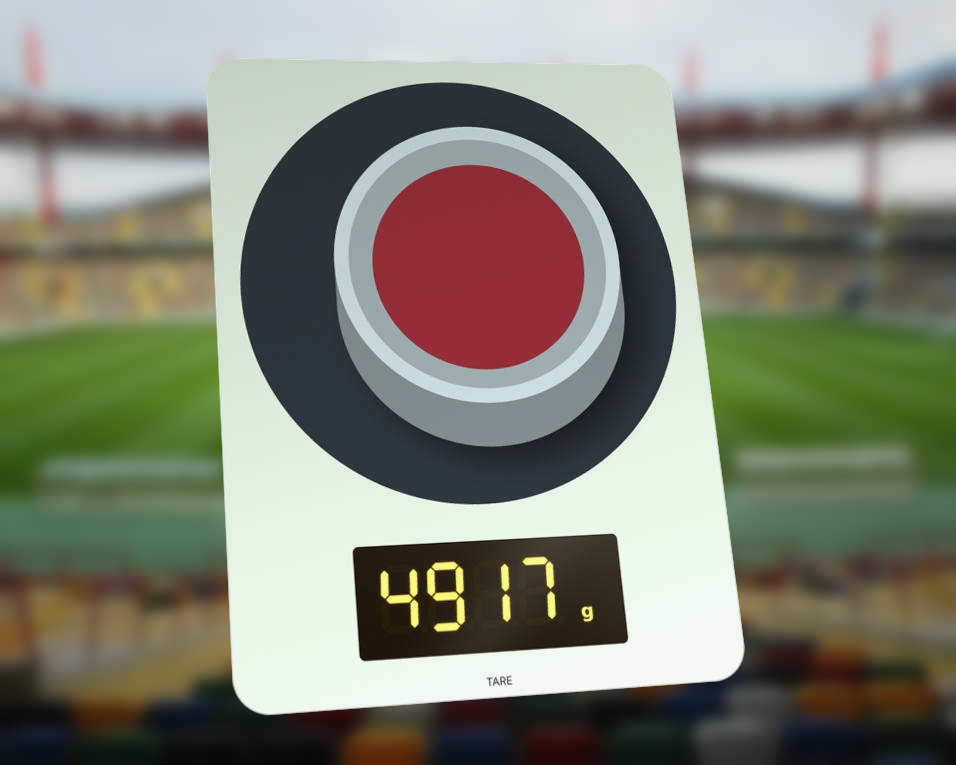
4917,g
